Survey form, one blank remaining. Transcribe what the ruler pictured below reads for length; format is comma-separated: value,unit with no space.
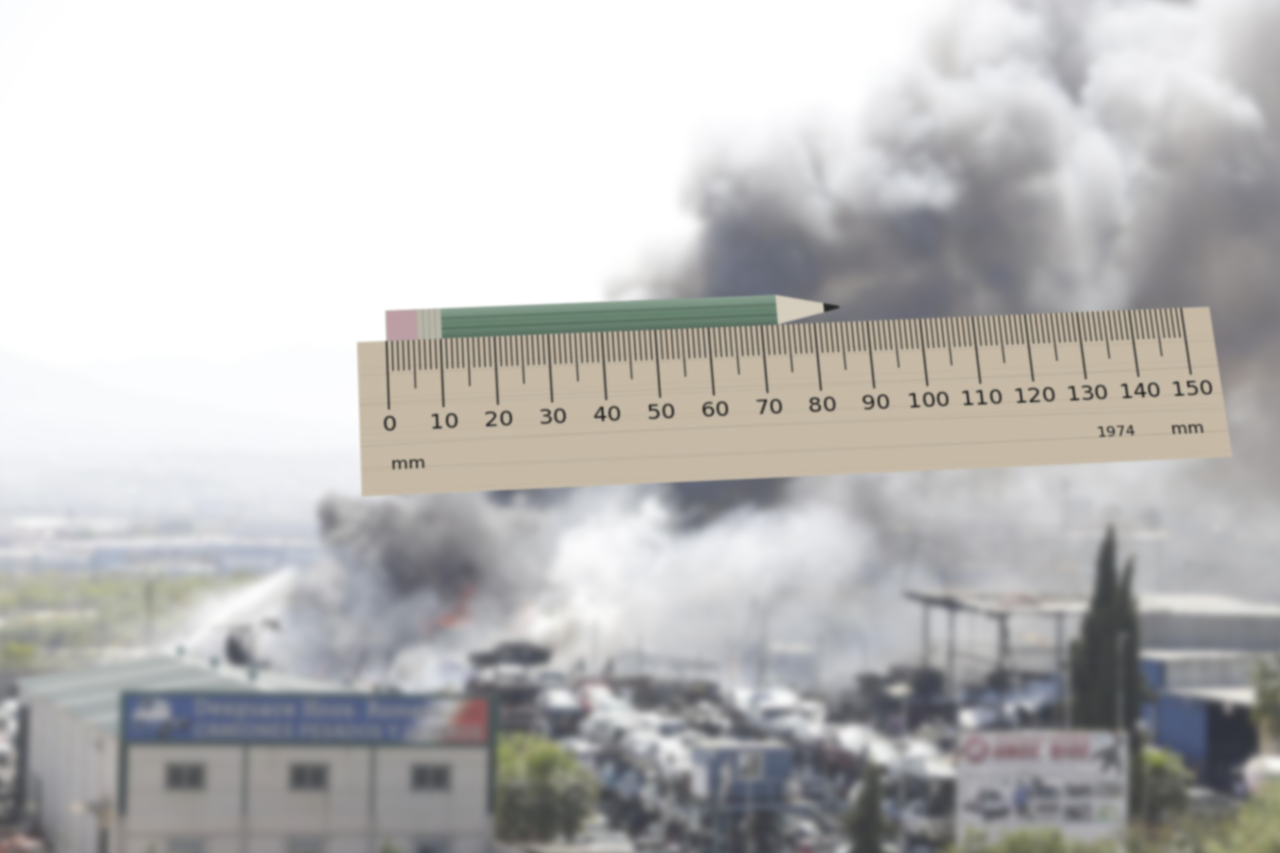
85,mm
